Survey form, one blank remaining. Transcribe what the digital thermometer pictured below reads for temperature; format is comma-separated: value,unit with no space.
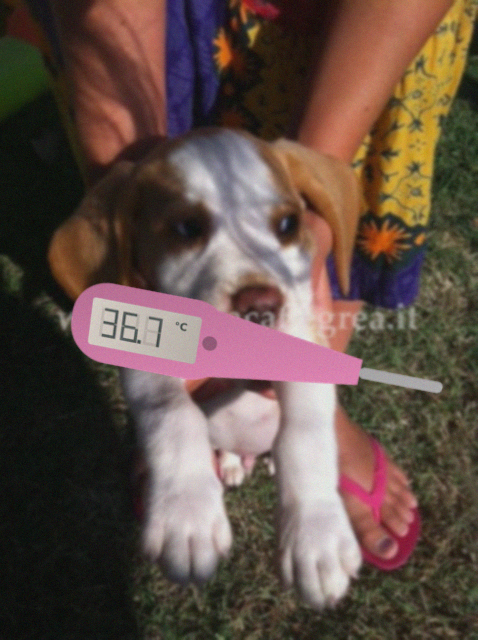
36.7,°C
